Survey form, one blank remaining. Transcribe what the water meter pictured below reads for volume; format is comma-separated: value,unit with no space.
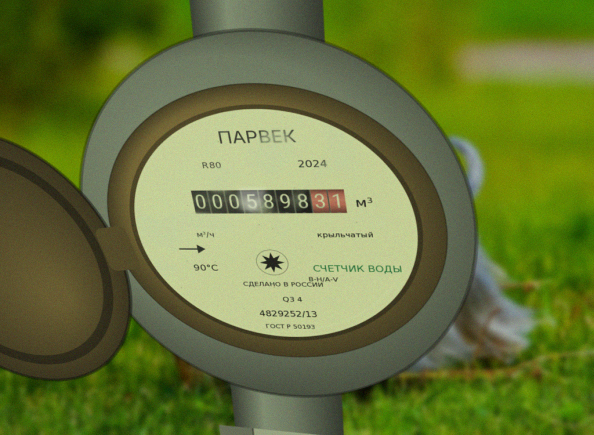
5898.31,m³
